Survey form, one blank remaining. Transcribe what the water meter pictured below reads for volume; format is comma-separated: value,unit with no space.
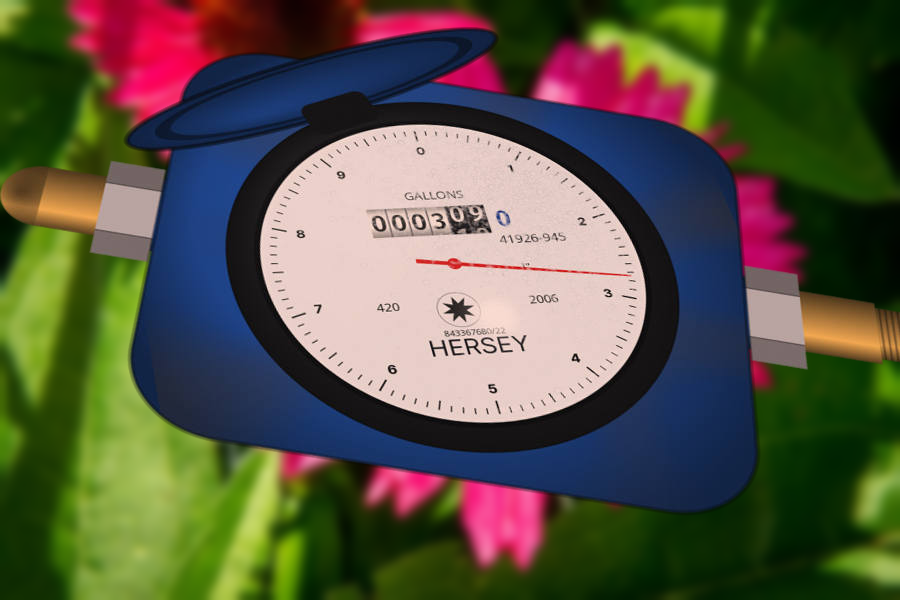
3092.7,gal
